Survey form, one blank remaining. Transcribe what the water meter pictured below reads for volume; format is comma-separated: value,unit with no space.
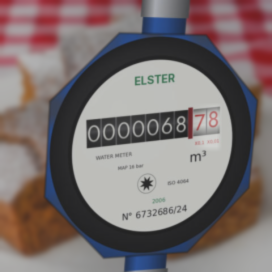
68.78,m³
